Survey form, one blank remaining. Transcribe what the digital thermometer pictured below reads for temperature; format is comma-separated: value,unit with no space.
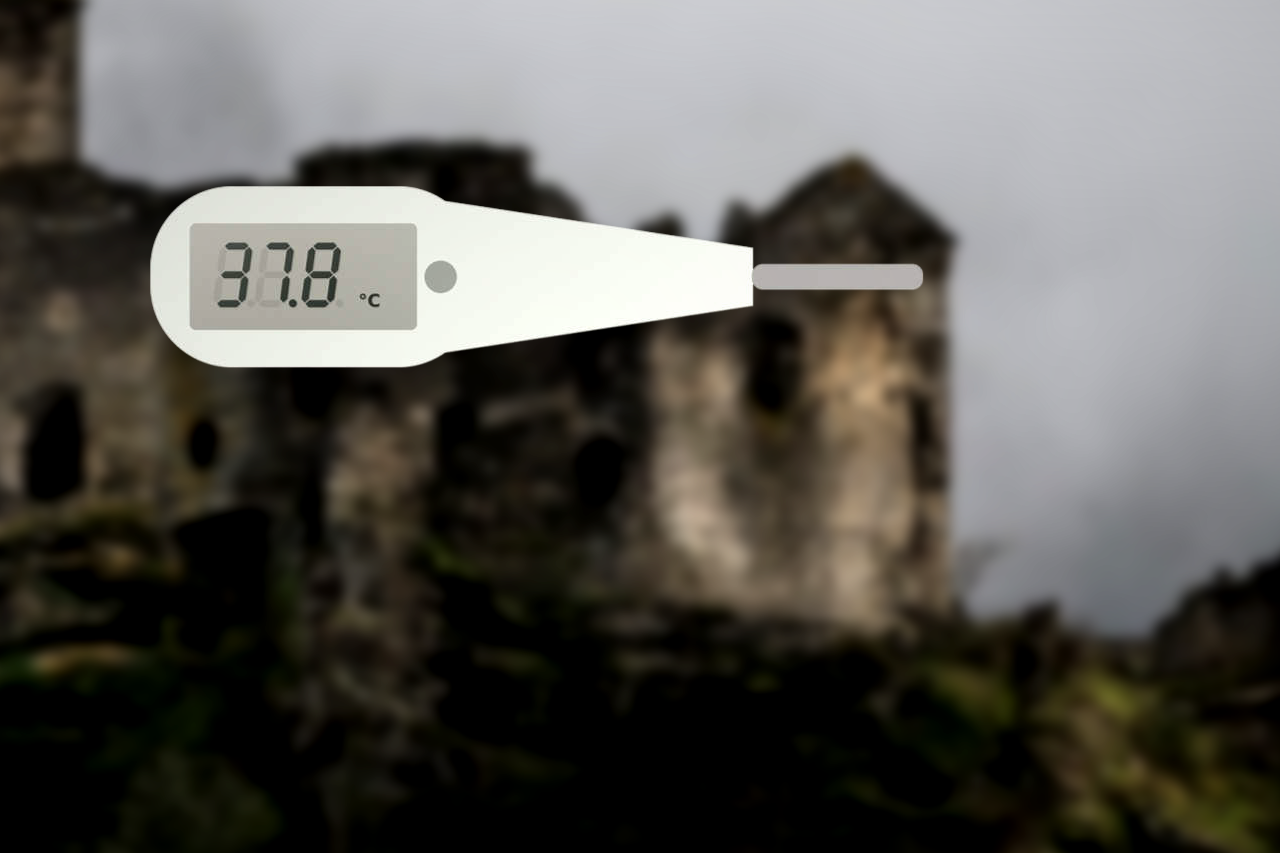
37.8,°C
